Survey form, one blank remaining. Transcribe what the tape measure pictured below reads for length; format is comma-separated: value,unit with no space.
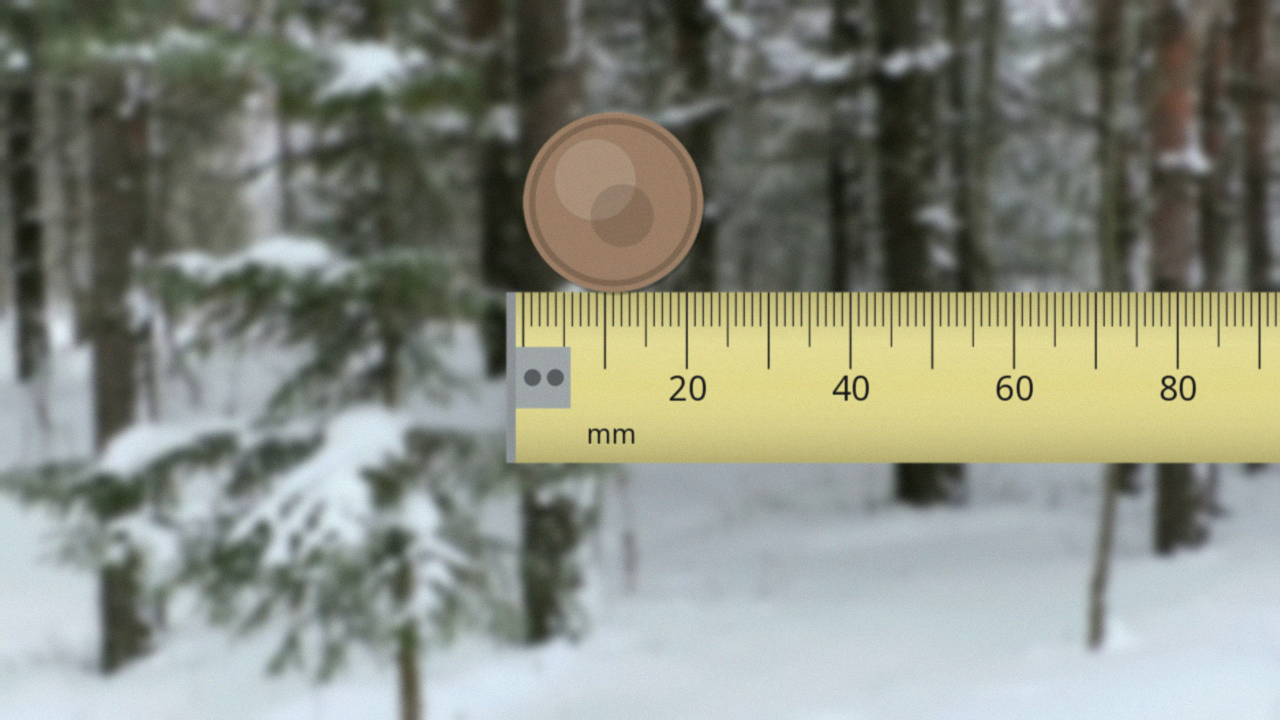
22,mm
